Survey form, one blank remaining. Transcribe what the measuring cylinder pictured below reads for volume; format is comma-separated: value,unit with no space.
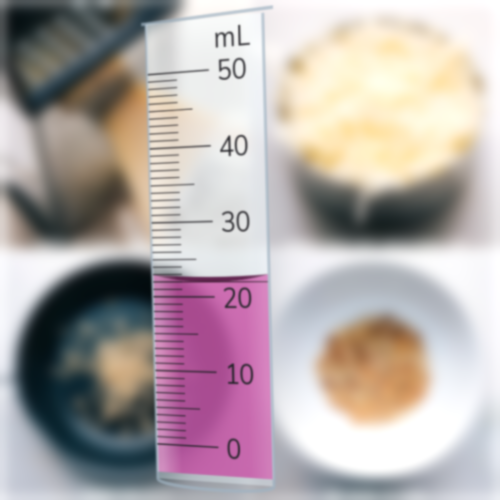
22,mL
